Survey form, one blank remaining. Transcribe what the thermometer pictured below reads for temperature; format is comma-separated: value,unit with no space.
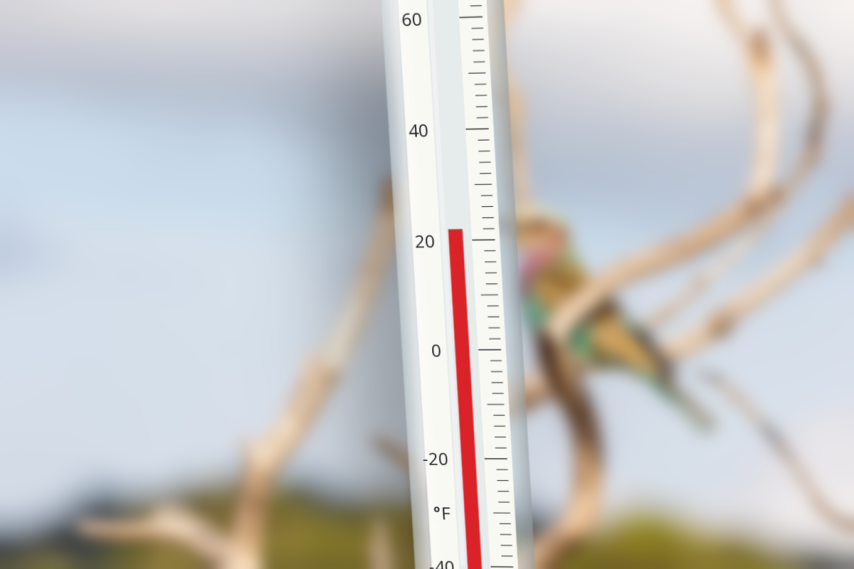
22,°F
